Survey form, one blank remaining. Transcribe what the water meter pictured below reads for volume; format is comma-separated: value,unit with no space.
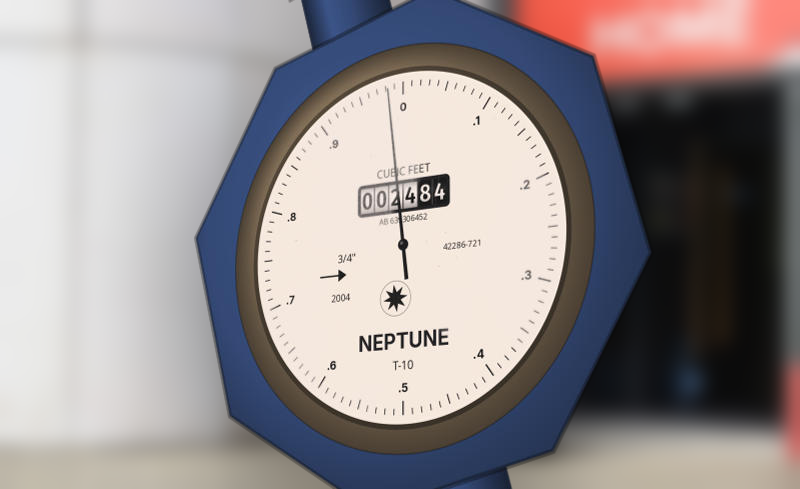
2483.98,ft³
